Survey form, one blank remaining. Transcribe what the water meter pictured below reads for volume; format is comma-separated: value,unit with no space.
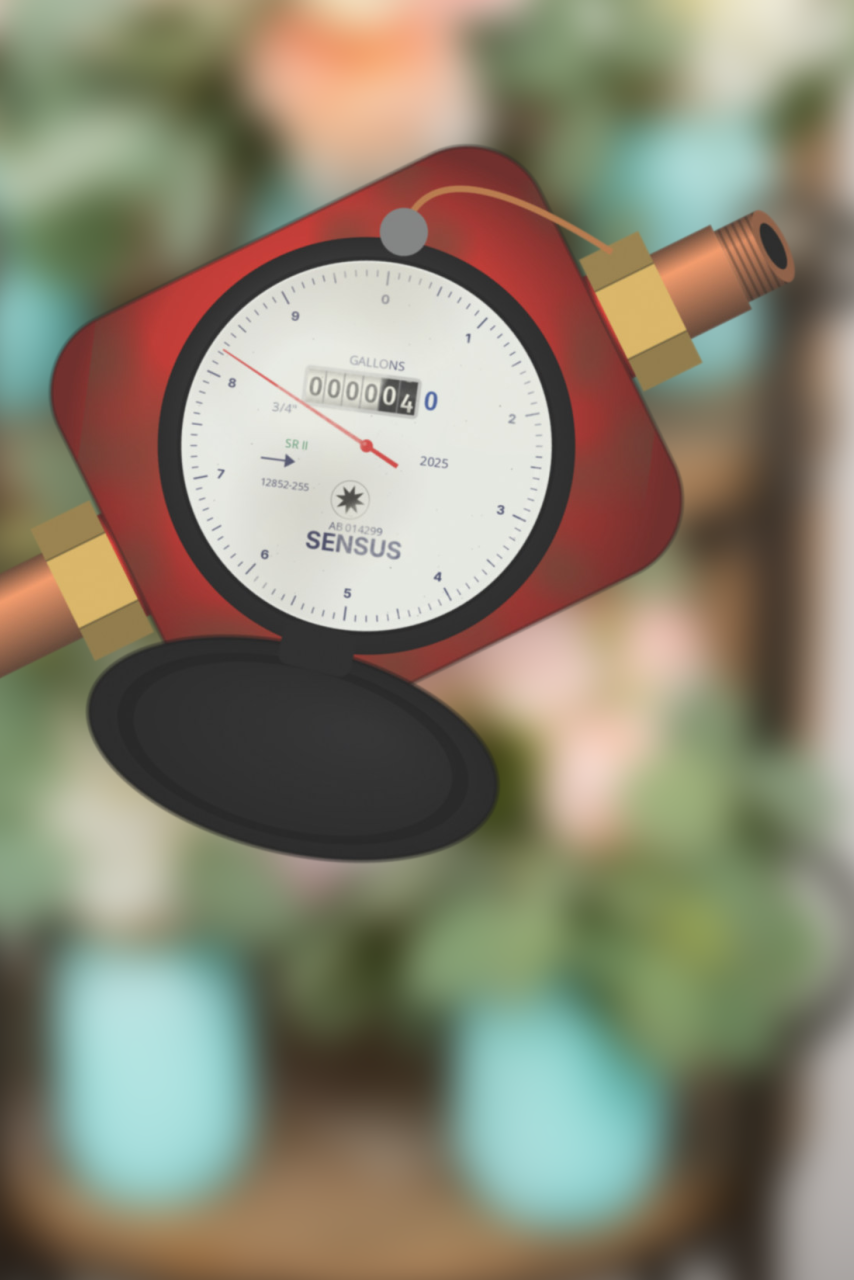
38.2,gal
